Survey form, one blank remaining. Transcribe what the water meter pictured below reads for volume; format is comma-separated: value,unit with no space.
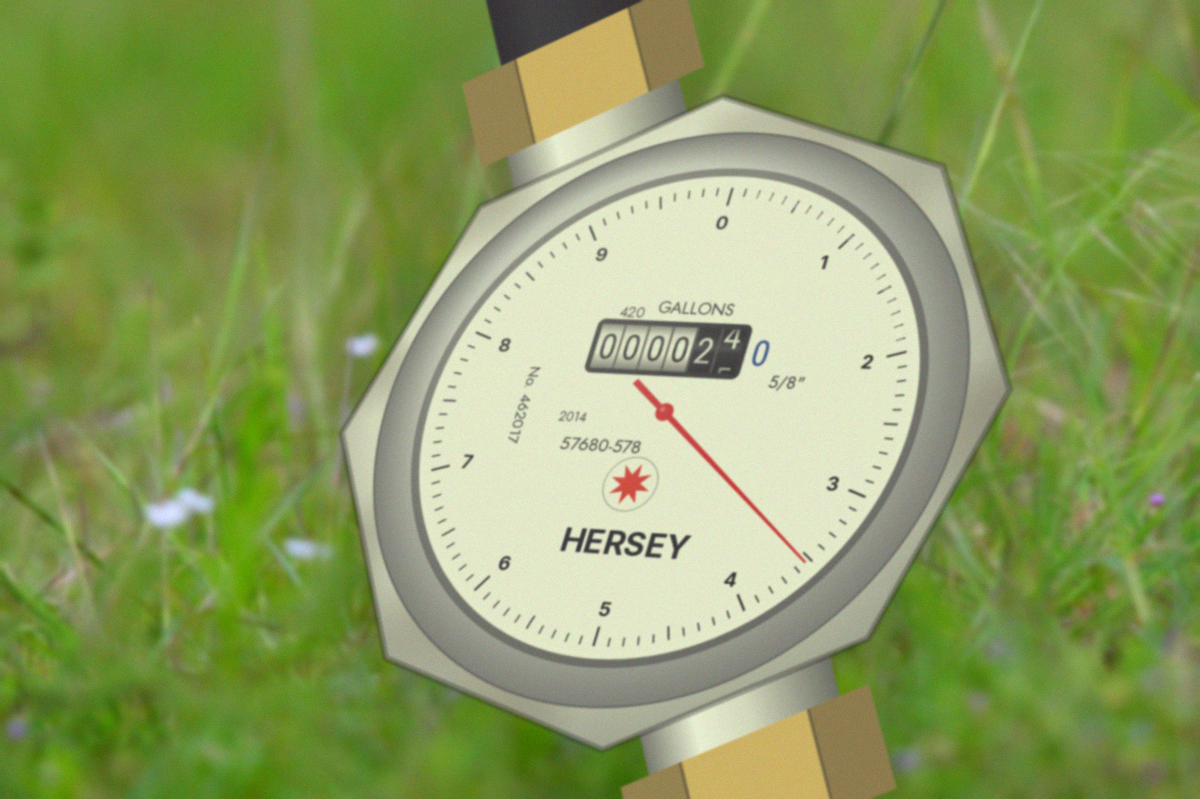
243.5,gal
